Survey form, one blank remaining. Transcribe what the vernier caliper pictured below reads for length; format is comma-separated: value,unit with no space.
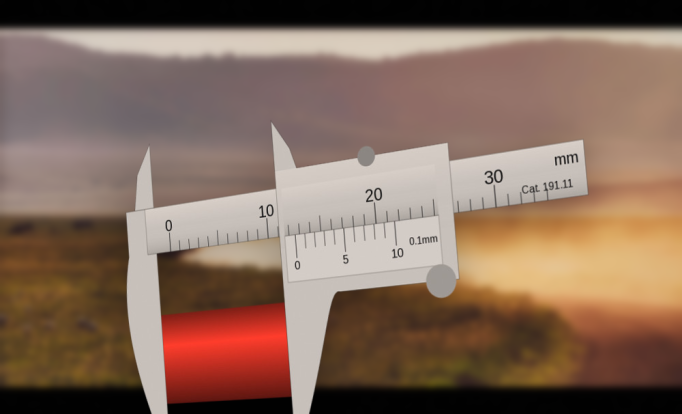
12.6,mm
